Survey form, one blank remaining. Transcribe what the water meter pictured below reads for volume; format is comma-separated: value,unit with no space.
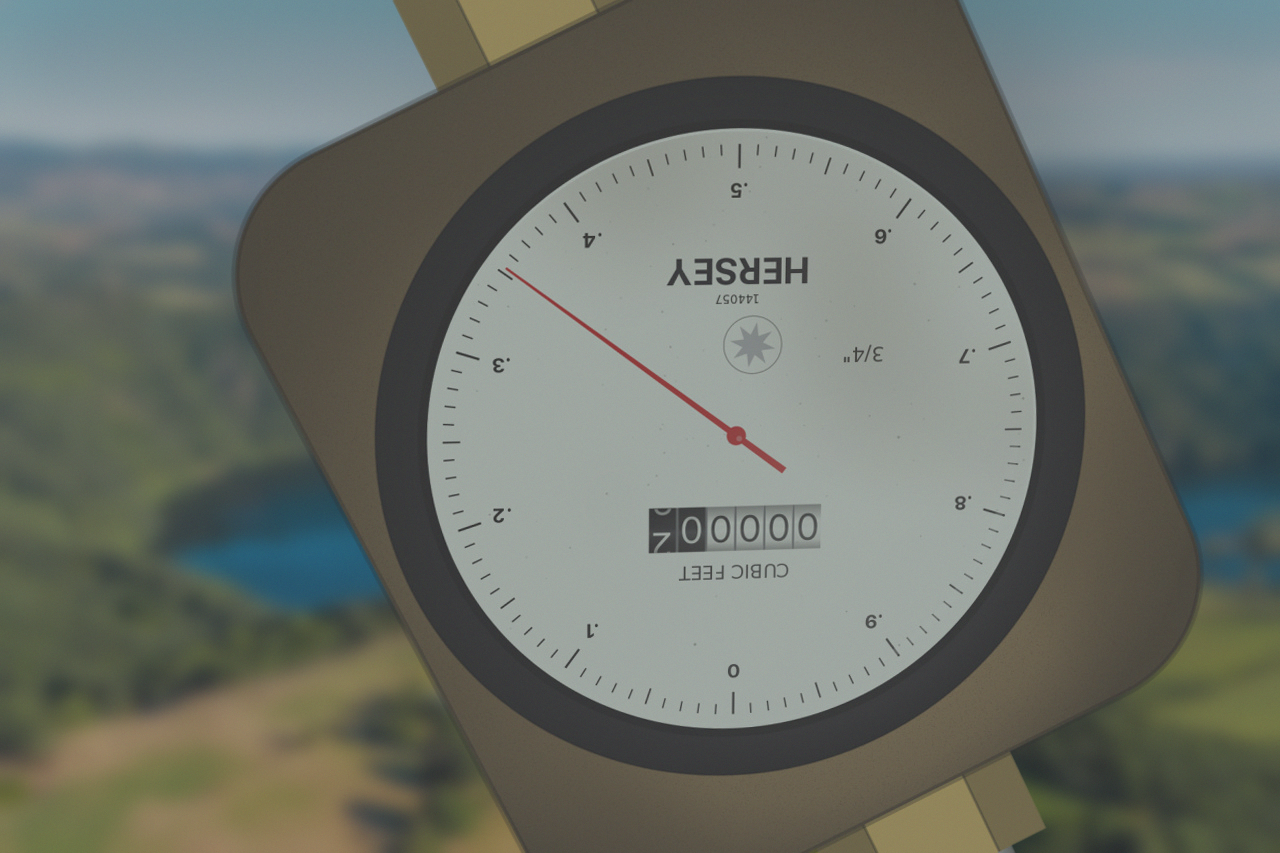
2.35,ft³
